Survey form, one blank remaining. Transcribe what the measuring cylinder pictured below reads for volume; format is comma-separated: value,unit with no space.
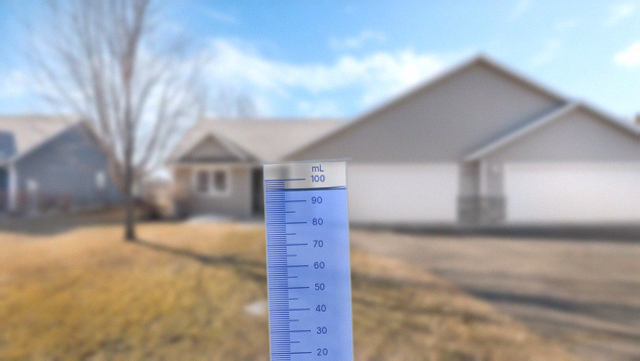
95,mL
